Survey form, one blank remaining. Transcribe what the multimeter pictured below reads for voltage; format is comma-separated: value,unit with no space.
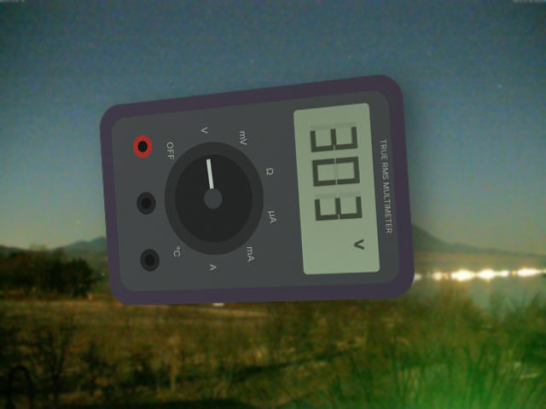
303,V
